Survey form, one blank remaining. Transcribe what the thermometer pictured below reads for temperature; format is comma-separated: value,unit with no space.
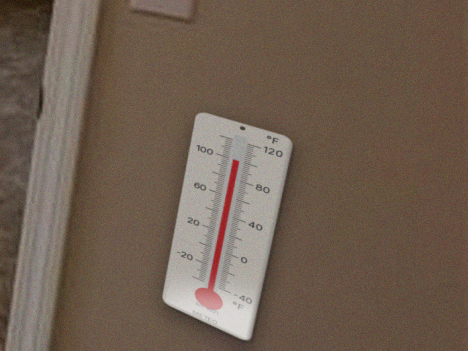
100,°F
